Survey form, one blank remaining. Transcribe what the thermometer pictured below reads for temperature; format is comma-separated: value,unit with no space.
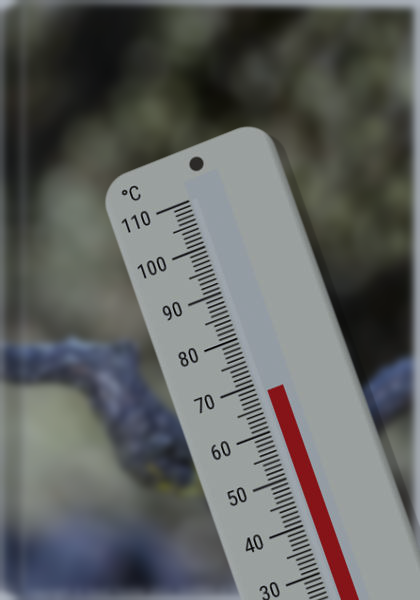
68,°C
